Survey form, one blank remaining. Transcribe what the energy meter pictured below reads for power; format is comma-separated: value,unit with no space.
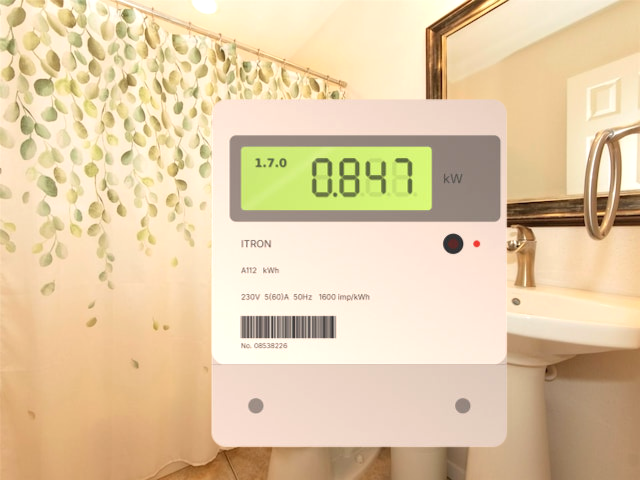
0.847,kW
